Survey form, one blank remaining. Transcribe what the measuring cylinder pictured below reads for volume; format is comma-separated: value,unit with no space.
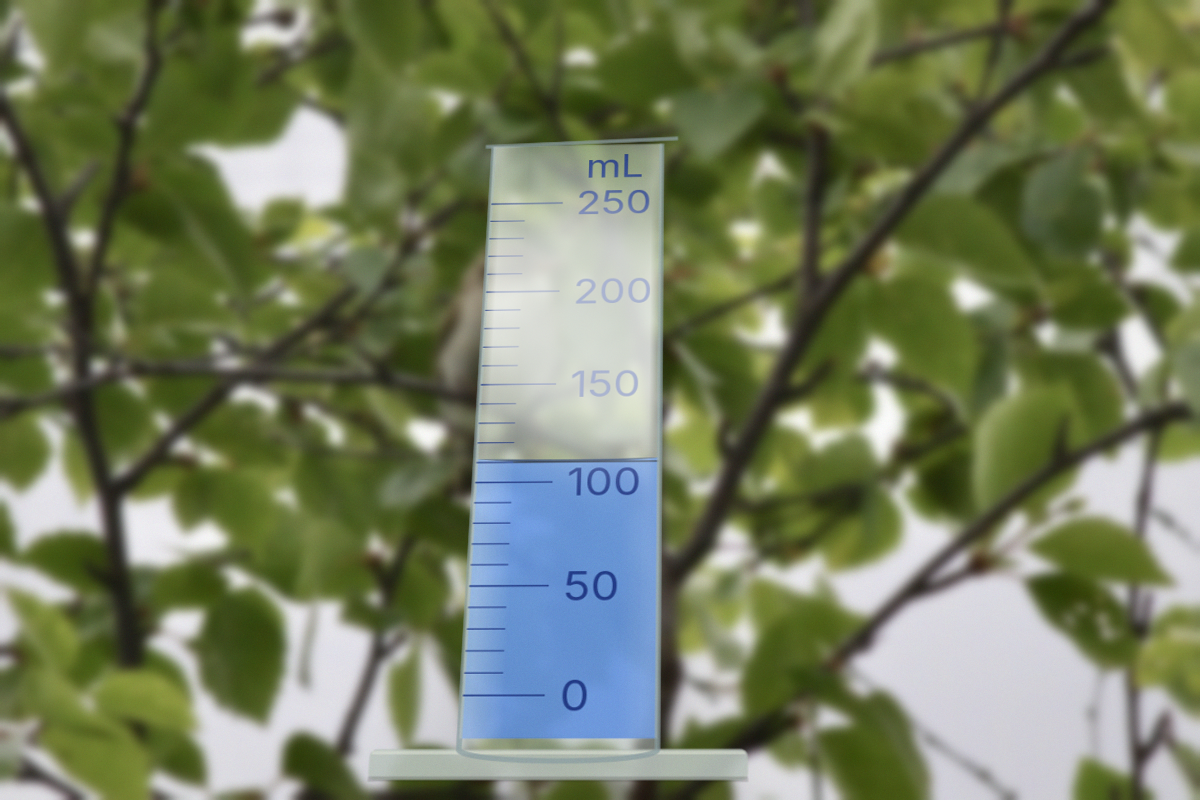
110,mL
